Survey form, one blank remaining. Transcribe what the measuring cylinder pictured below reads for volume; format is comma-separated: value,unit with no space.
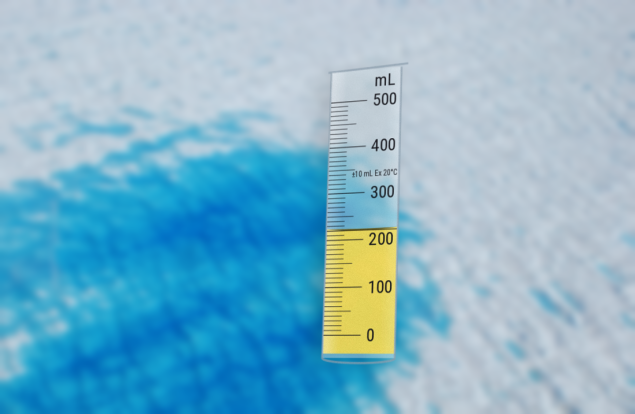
220,mL
